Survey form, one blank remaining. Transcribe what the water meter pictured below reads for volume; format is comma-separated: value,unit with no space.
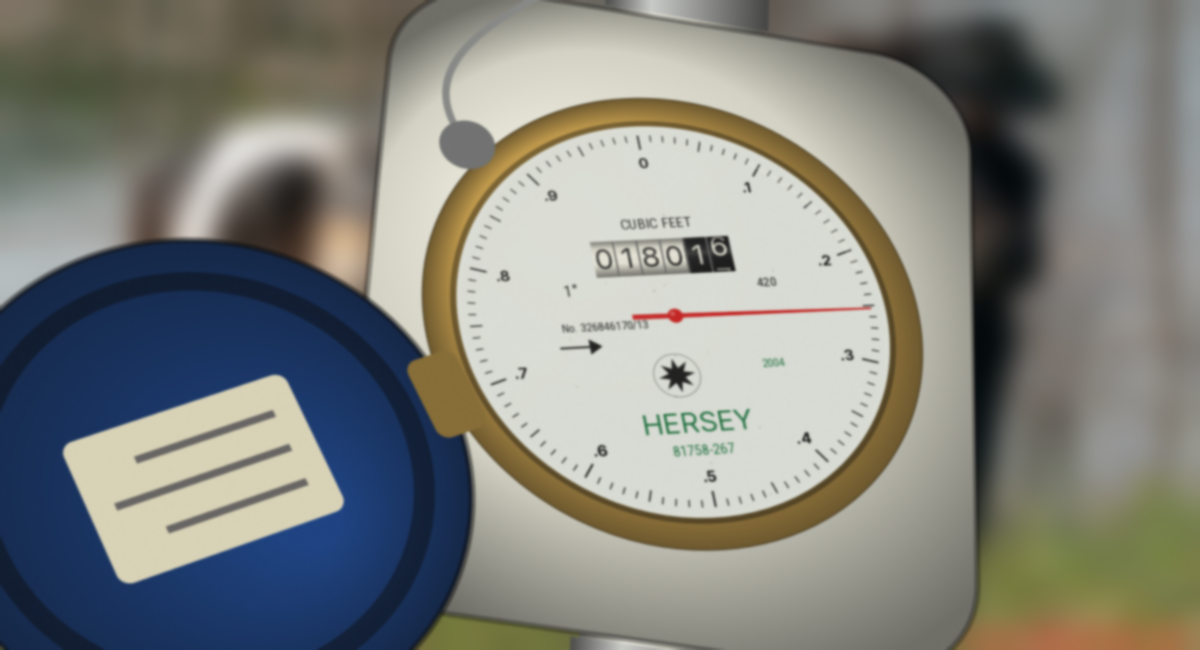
18016.25,ft³
